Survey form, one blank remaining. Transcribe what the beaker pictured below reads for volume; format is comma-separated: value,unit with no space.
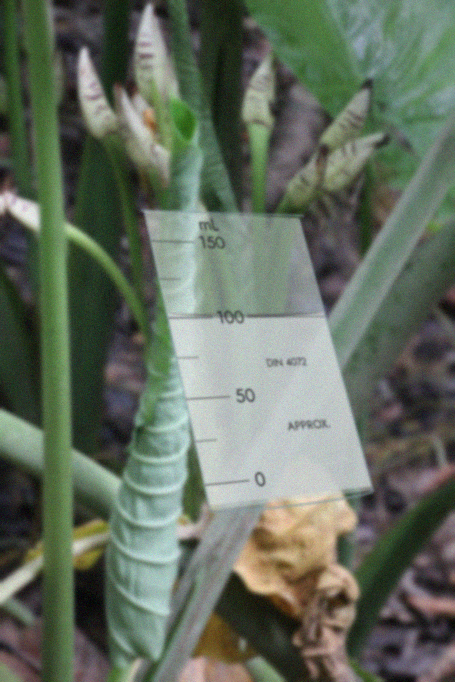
100,mL
